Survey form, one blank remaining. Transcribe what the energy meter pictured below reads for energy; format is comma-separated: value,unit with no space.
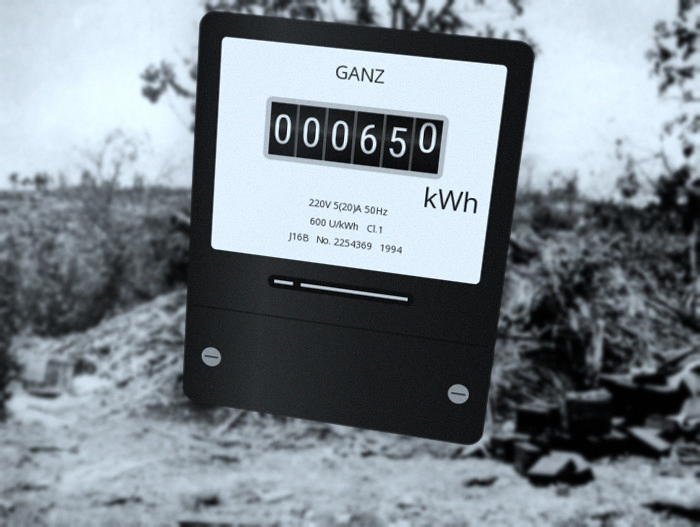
650,kWh
